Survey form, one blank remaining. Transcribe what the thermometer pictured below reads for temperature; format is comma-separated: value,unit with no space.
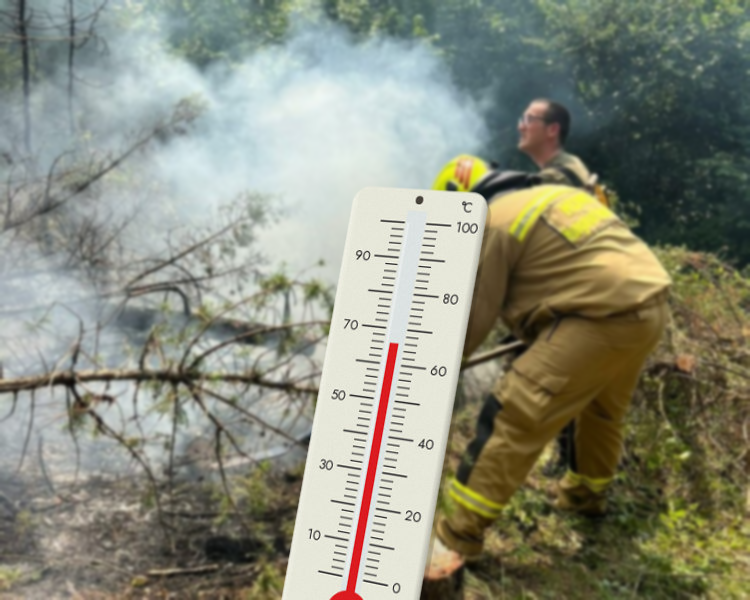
66,°C
